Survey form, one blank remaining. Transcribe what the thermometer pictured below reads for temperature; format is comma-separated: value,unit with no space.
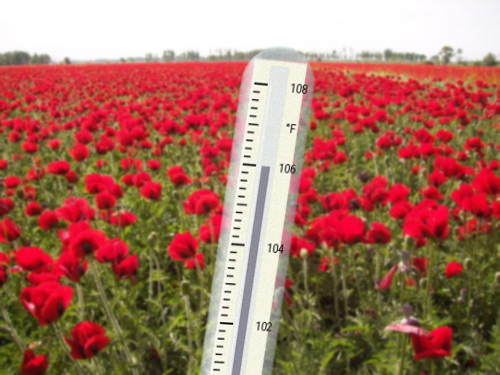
106,°F
